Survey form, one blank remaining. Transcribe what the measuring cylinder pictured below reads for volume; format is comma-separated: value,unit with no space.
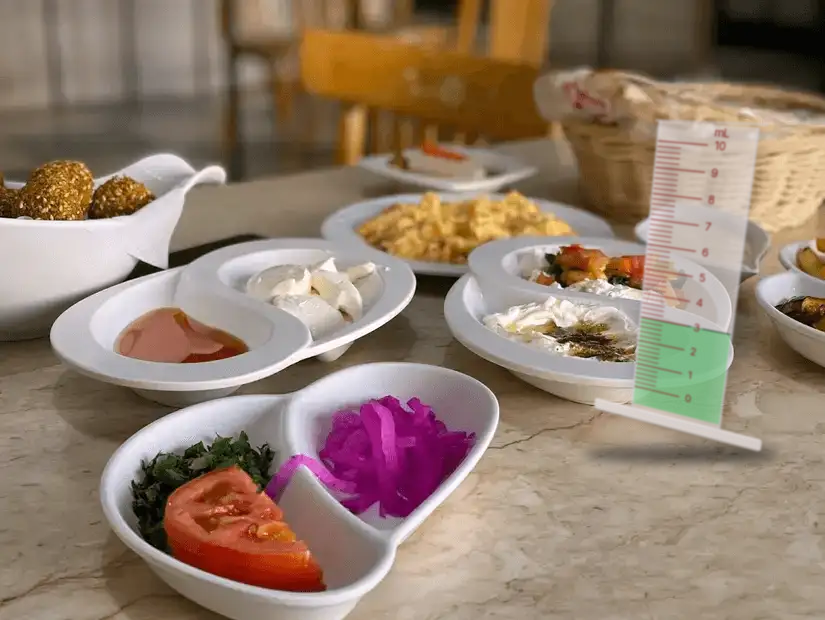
3,mL
